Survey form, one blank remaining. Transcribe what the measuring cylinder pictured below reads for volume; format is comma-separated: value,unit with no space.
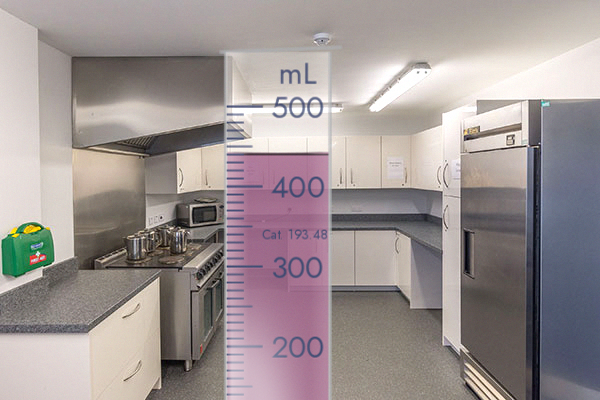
440,mL
